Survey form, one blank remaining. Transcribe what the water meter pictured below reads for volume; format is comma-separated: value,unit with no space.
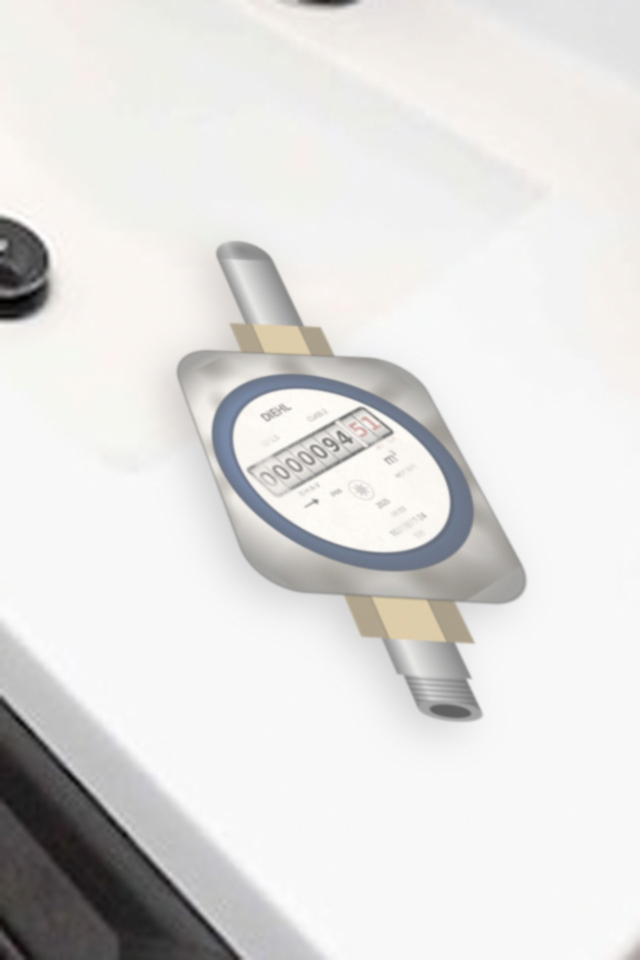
94.51,m³
